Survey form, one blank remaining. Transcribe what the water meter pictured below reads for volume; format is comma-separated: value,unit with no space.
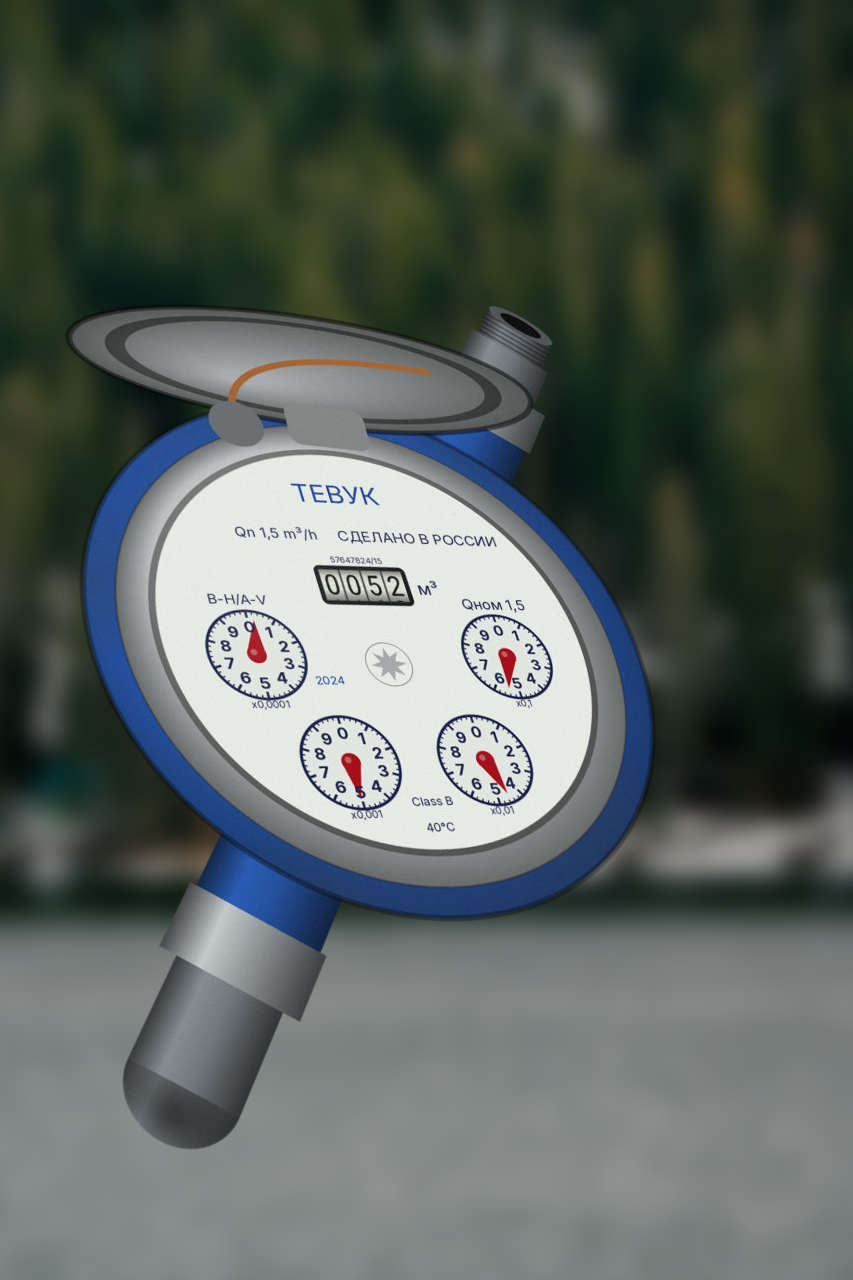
52.5450,m³
